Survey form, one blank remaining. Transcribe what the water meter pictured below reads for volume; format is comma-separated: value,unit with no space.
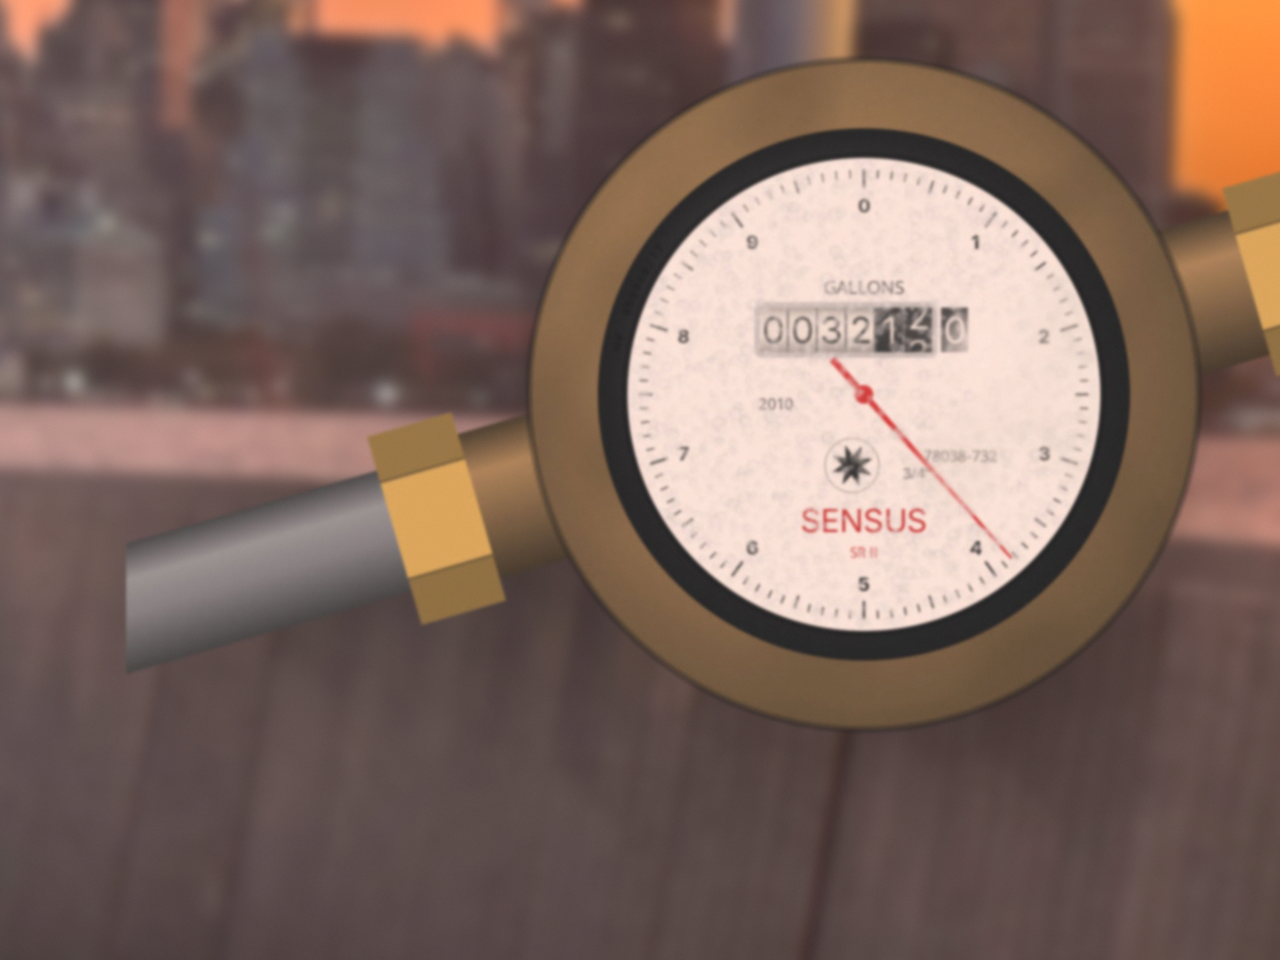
32123.8,gal
